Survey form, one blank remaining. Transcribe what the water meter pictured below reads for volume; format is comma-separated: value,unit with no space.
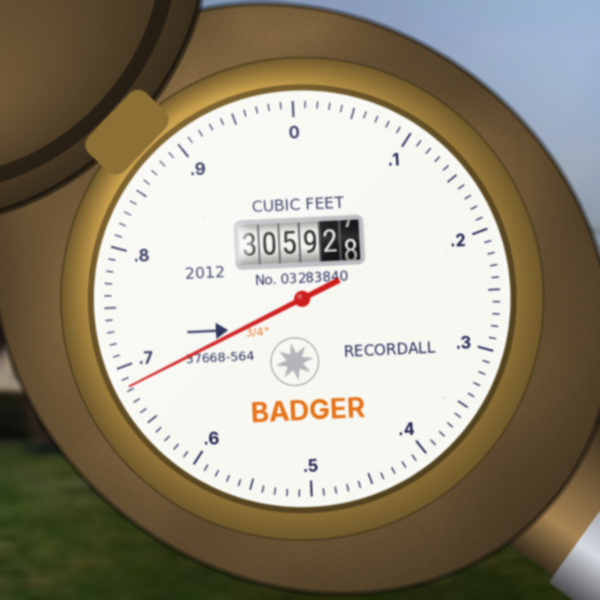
305927.68,ft³
